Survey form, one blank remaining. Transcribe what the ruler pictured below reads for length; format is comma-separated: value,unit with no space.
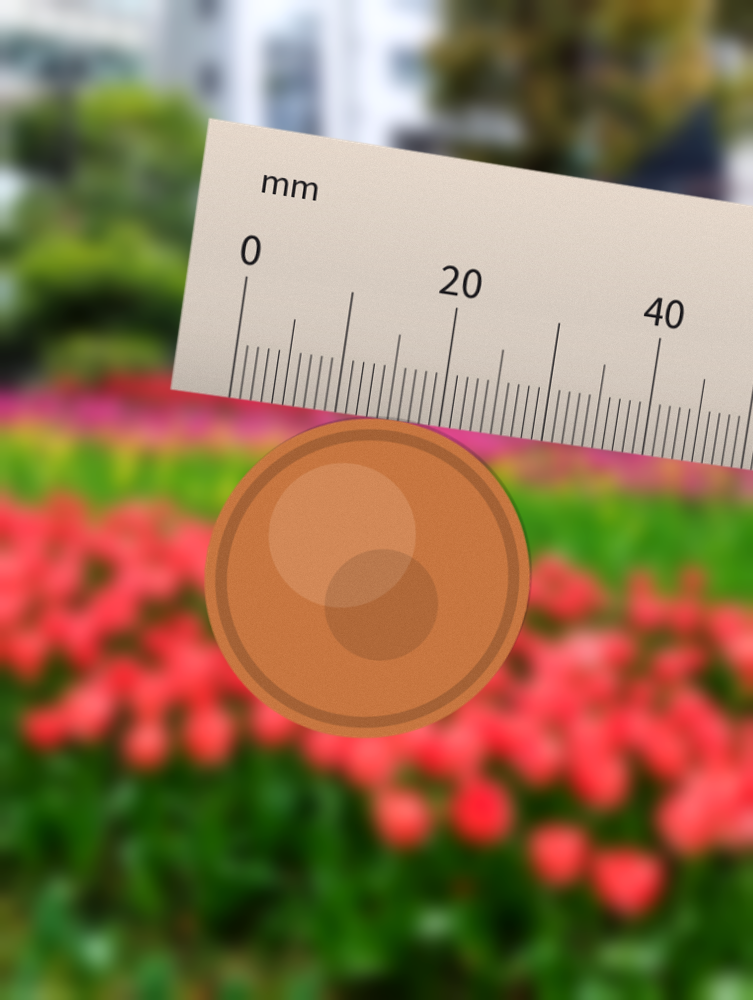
31,mm
